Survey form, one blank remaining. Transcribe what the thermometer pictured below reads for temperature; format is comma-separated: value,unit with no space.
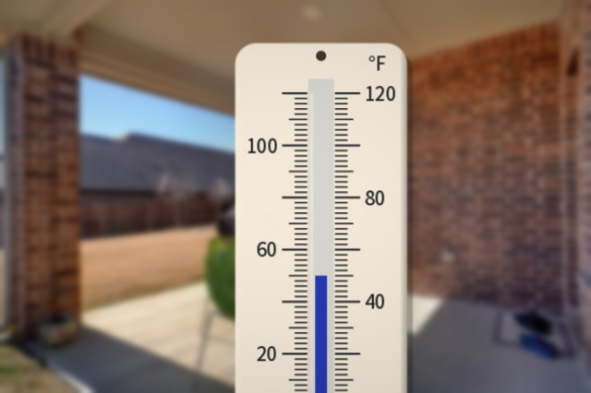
50,°F
